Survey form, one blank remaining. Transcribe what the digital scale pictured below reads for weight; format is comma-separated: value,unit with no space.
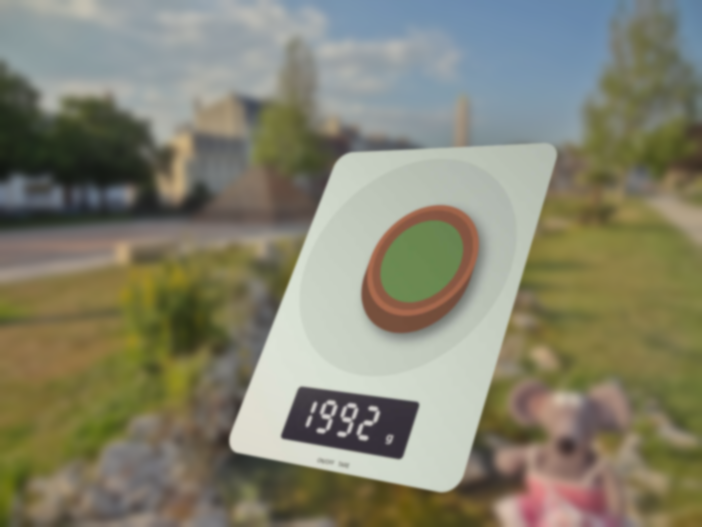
1992,g
